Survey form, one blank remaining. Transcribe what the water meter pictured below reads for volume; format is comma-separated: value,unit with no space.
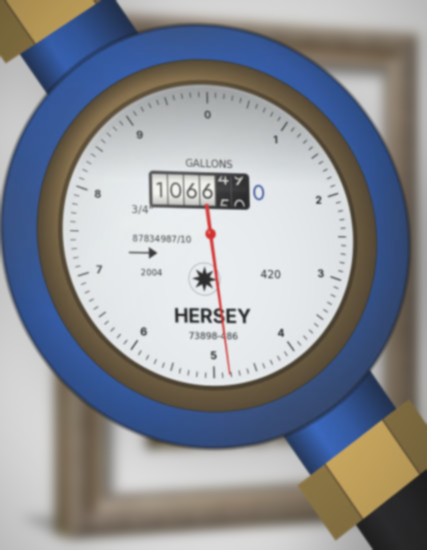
1066494.8,gal
